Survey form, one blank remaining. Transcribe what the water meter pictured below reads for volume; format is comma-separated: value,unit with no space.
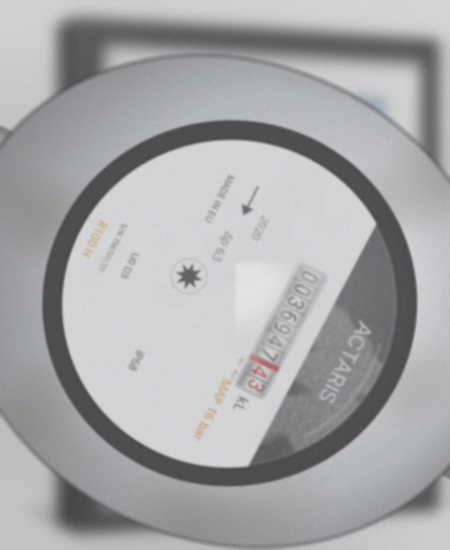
36947.43,kL
